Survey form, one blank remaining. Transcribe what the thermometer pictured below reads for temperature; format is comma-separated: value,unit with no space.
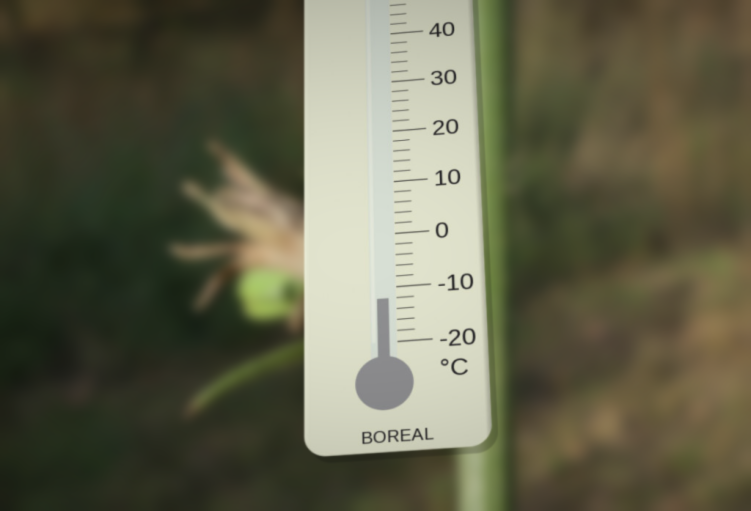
-12,°C
